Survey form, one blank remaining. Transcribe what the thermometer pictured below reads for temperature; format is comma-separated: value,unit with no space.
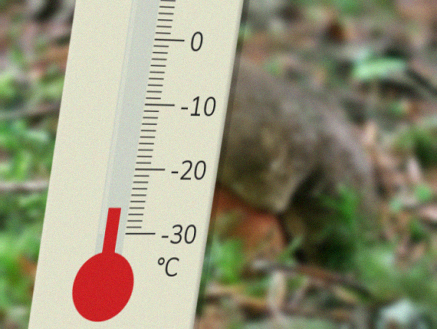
-26,°C
